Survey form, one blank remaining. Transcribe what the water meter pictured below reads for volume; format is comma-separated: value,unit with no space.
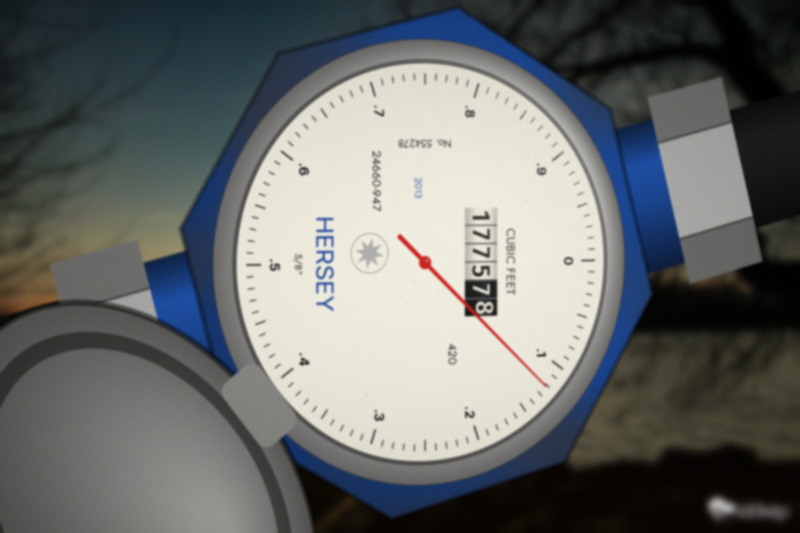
177578.12,ft³
